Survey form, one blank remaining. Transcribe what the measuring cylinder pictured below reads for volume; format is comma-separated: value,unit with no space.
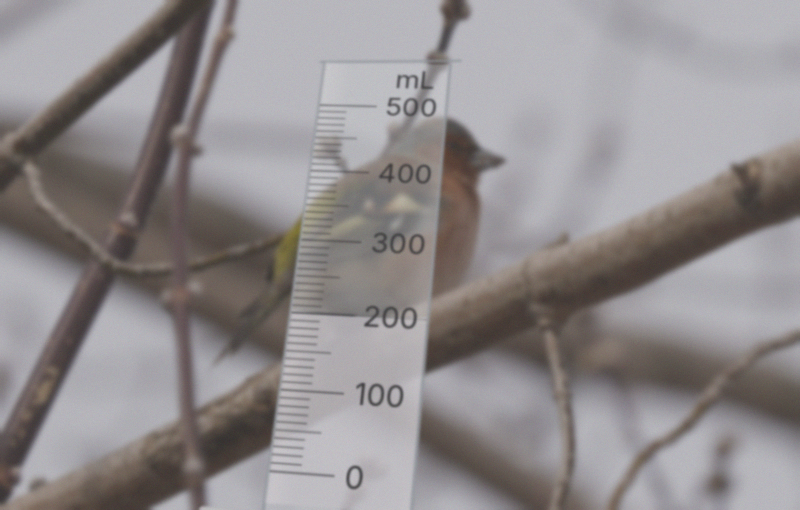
200,mL
